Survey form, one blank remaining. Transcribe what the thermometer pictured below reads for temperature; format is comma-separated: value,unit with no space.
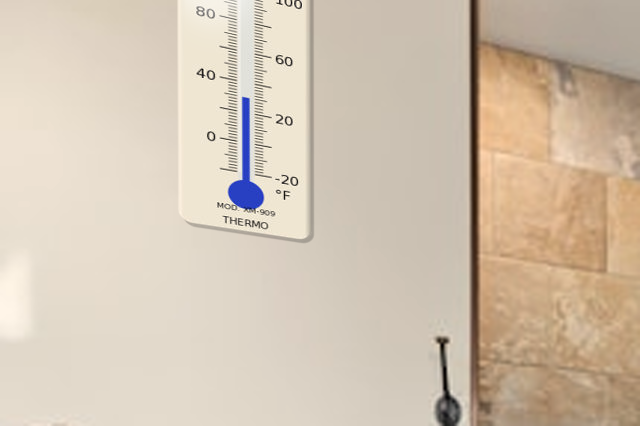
30,°F
